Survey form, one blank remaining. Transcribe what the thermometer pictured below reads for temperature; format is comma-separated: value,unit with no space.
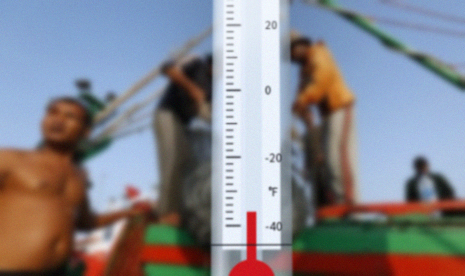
-36,°F
